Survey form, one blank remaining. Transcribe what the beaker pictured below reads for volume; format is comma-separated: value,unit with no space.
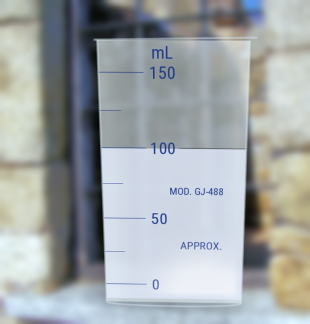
100,mL
